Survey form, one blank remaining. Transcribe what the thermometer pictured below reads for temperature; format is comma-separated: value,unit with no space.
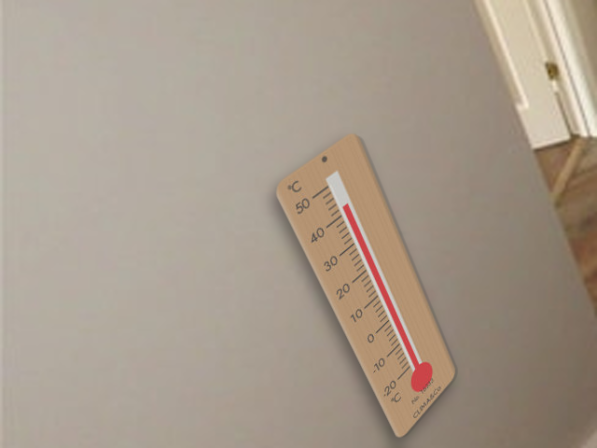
42,°C
